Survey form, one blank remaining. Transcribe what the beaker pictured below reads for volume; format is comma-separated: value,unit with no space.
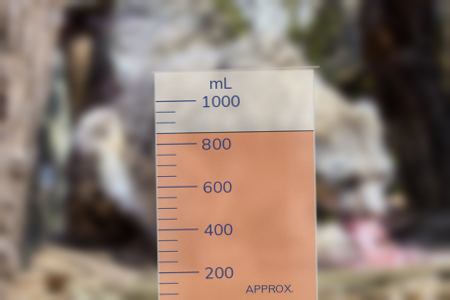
850,mL
